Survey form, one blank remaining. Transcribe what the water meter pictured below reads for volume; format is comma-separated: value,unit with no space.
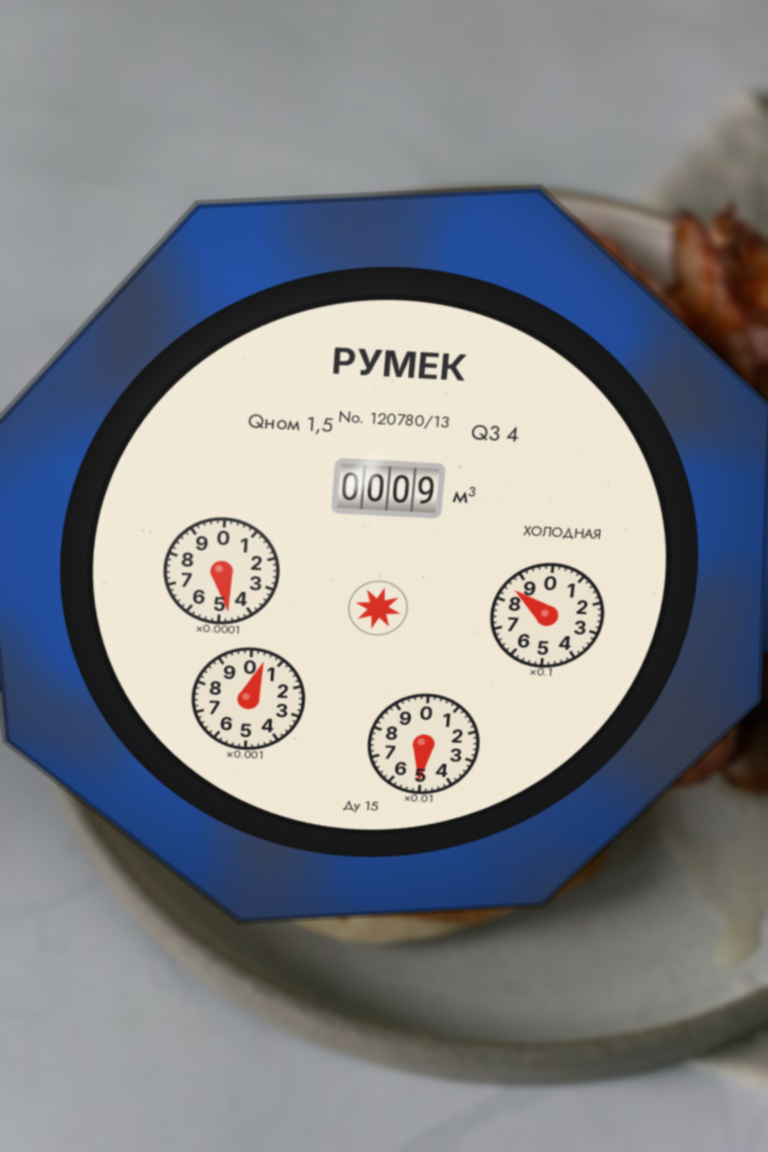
9.8504,m³
